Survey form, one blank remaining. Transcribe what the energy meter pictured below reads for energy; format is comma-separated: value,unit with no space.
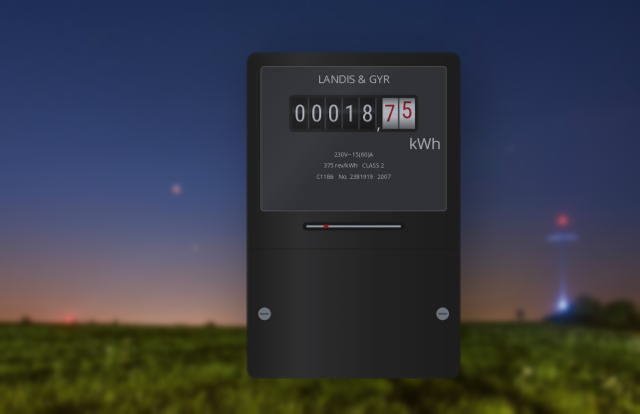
18.75,kWh
